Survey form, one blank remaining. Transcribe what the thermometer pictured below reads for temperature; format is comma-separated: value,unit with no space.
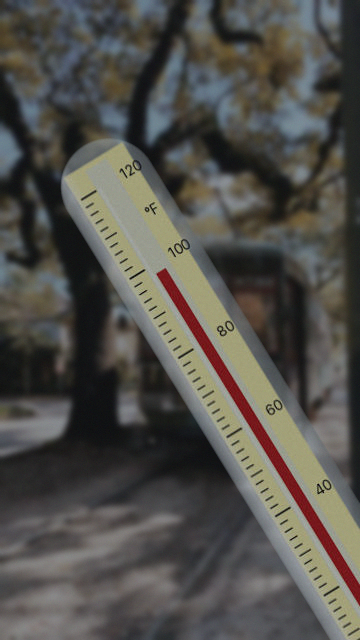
98,°F
